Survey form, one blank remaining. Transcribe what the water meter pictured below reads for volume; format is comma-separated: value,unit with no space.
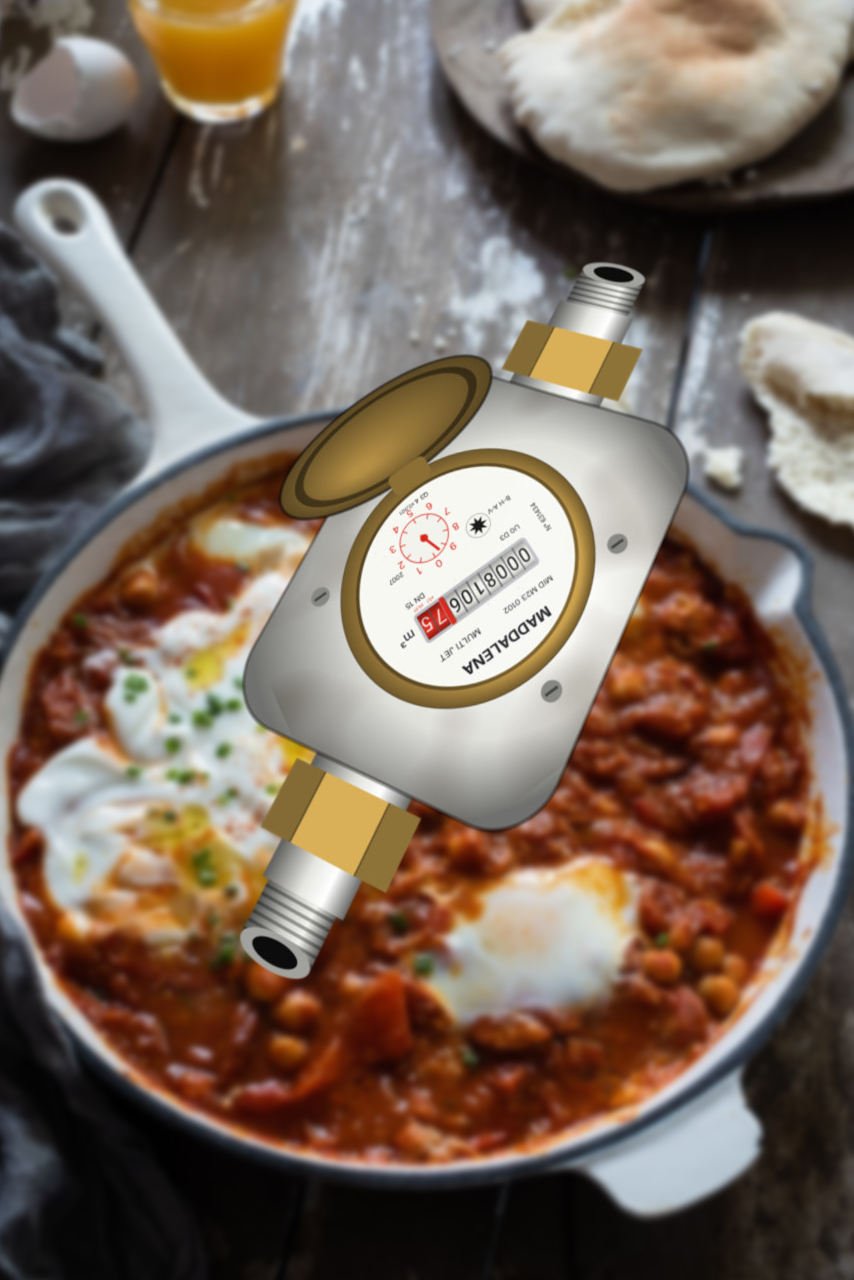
8106.749,m³
